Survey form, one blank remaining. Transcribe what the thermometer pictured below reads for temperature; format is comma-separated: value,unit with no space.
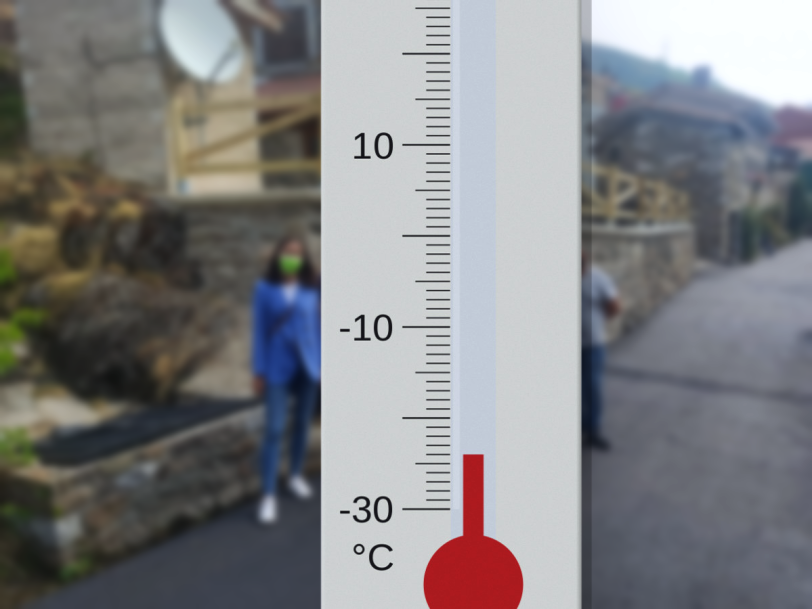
-24,°C
